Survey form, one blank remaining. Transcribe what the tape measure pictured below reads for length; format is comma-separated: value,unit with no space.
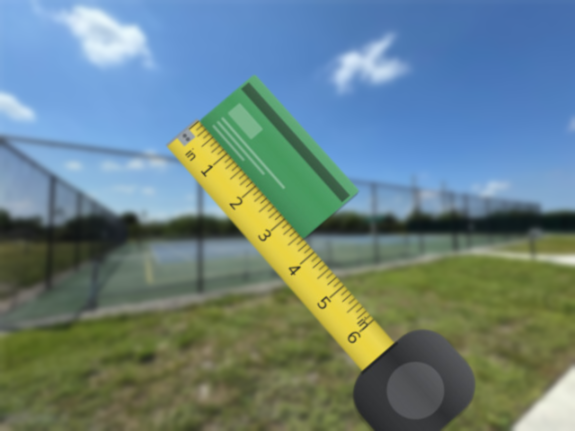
3.625,in
